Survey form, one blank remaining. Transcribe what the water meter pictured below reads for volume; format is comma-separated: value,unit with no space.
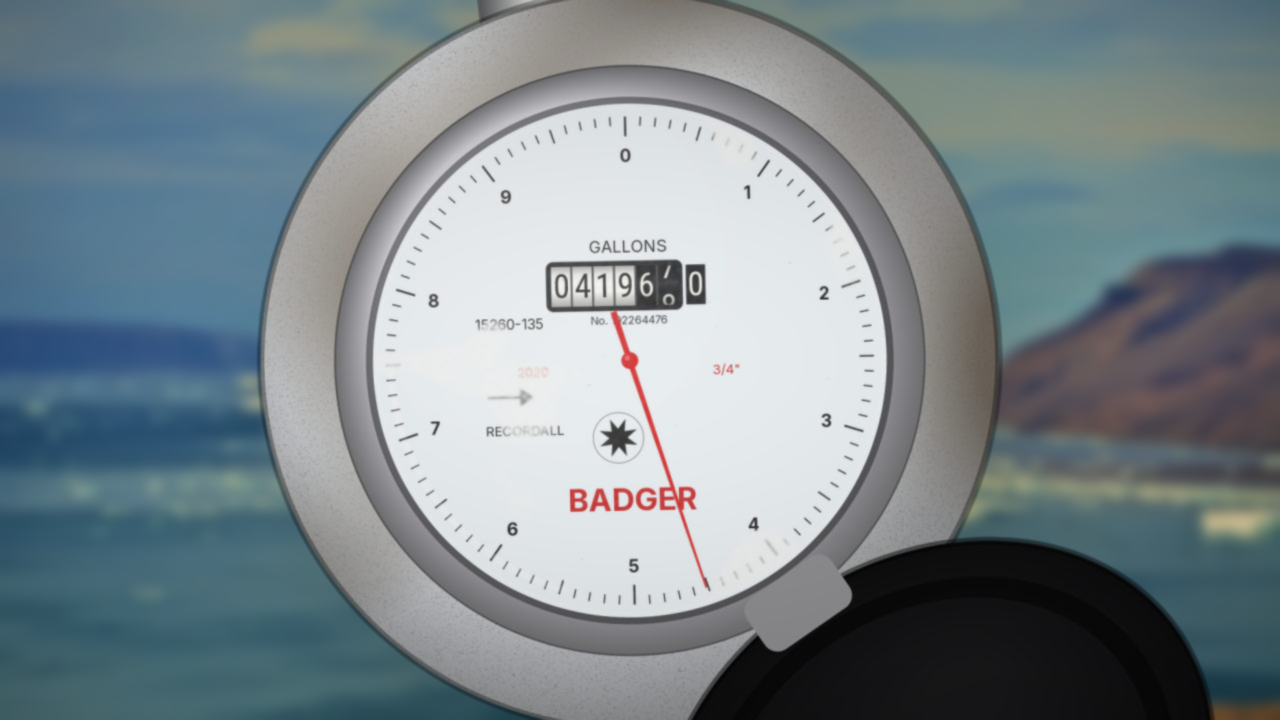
419674.5,gal
